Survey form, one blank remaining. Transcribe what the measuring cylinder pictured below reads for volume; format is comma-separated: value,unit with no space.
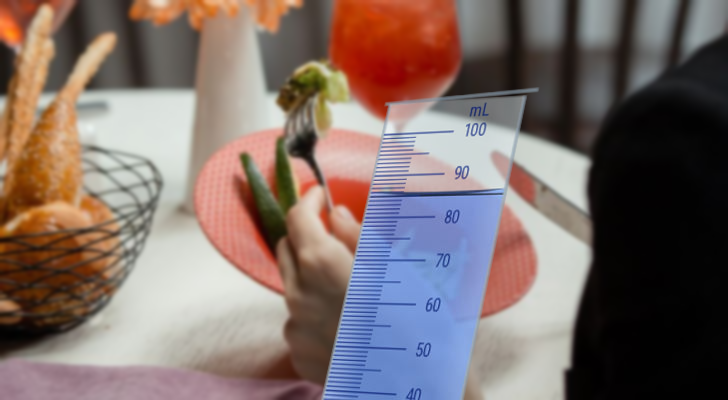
85,mL
